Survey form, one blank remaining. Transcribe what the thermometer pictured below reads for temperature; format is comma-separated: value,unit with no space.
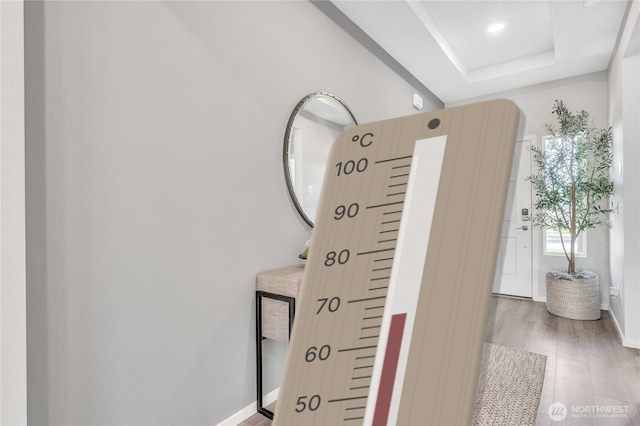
66,°C
